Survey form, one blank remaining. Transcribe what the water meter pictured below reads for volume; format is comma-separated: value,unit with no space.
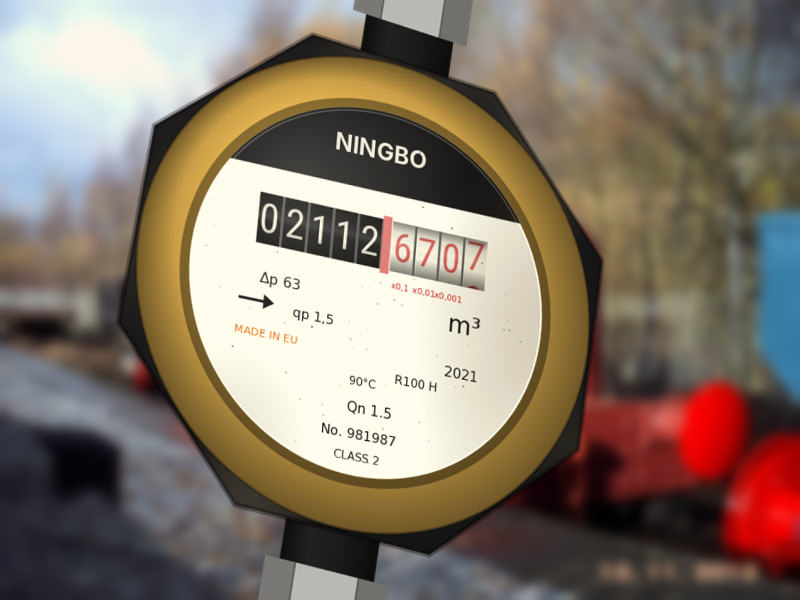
2112.6707,m³
